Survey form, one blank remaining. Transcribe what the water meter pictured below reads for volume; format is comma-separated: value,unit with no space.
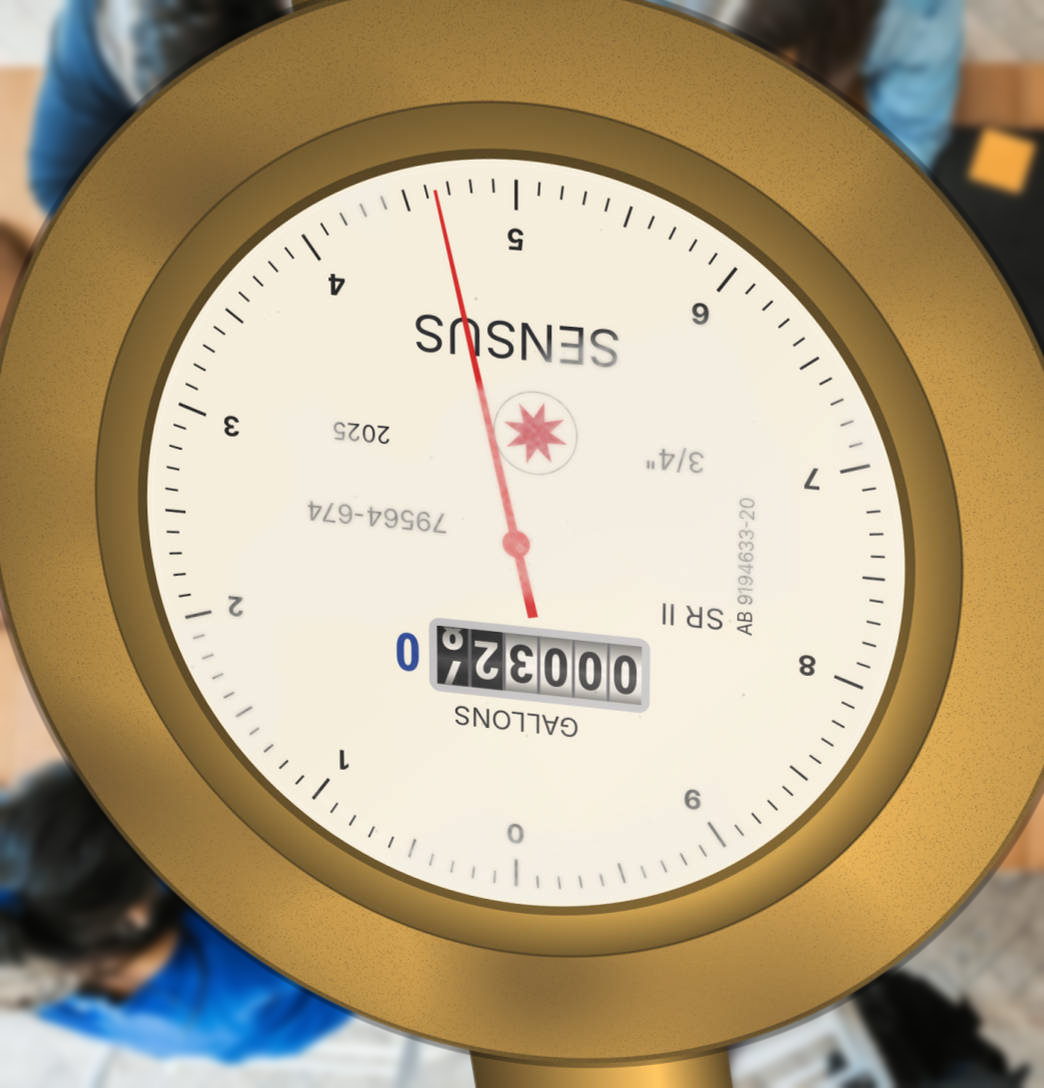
3274.6,gal
